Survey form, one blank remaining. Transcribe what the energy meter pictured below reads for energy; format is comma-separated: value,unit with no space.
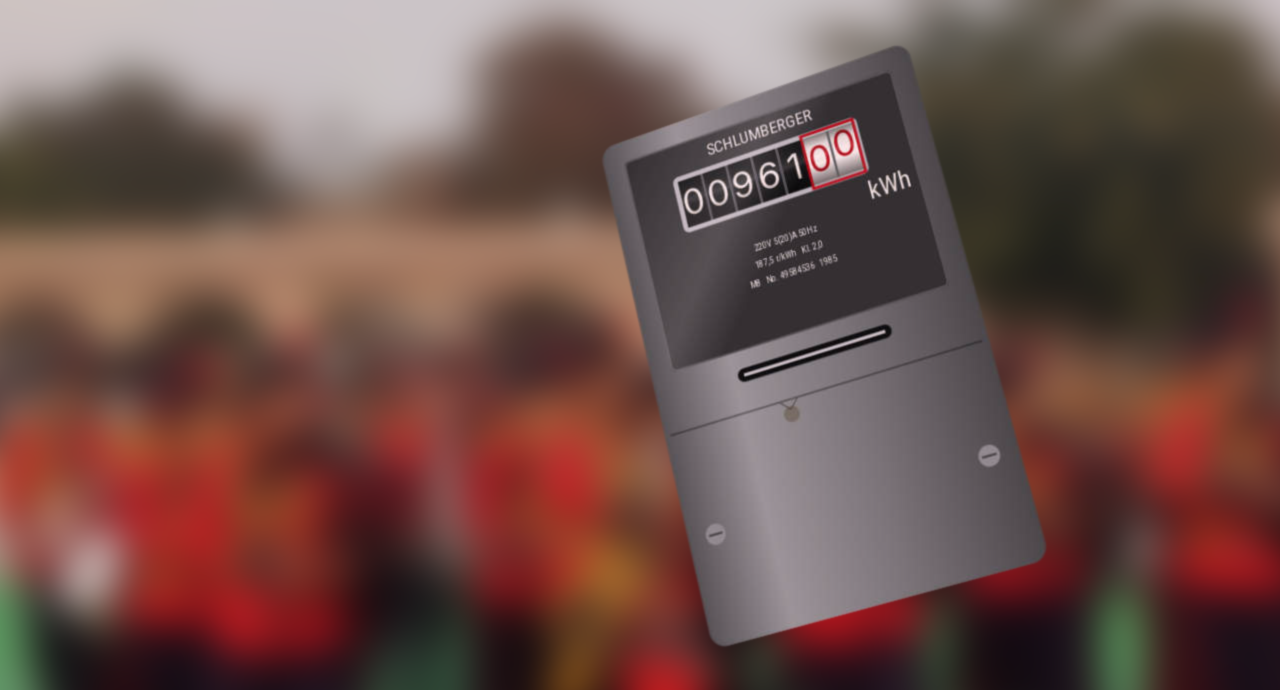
961.00,kWh
